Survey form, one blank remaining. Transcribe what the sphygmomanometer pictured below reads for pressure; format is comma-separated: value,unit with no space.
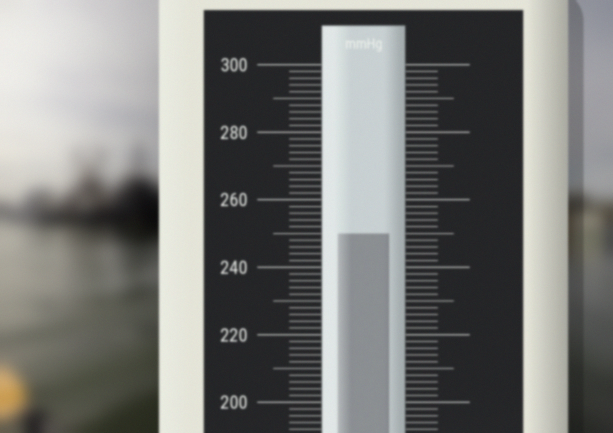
250,mmHg
